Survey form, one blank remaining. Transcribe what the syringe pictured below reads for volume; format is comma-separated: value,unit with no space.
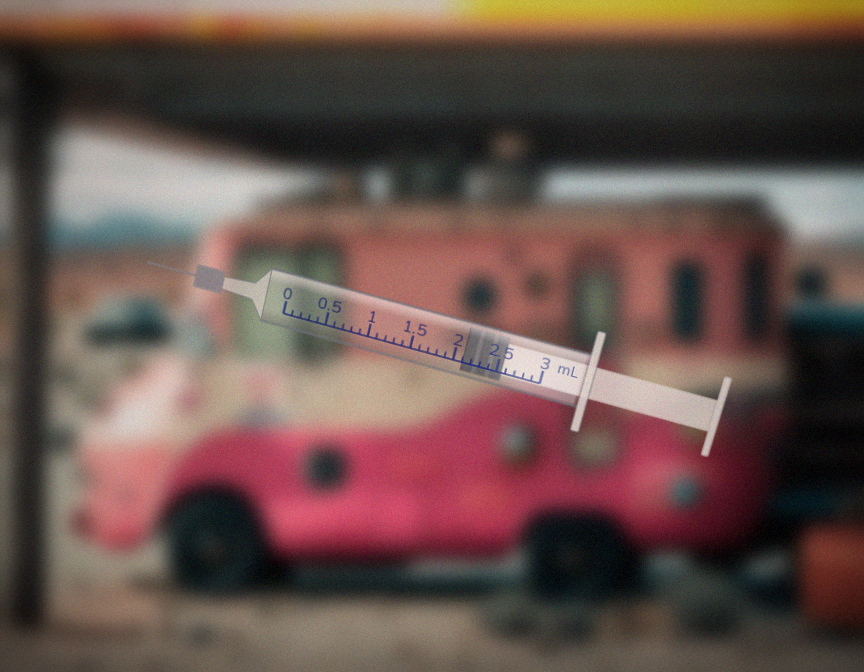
2.1,mL
